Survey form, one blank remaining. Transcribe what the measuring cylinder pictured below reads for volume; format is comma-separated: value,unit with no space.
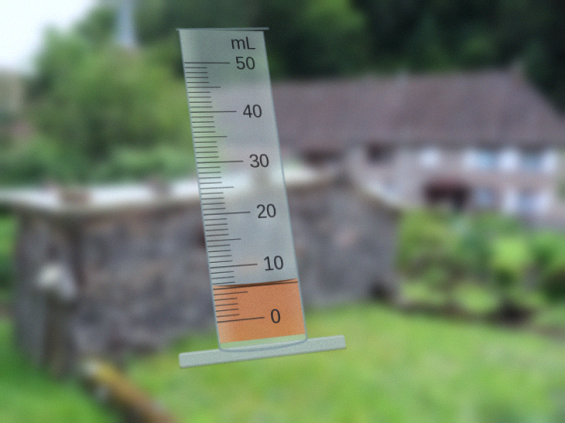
6,mL
